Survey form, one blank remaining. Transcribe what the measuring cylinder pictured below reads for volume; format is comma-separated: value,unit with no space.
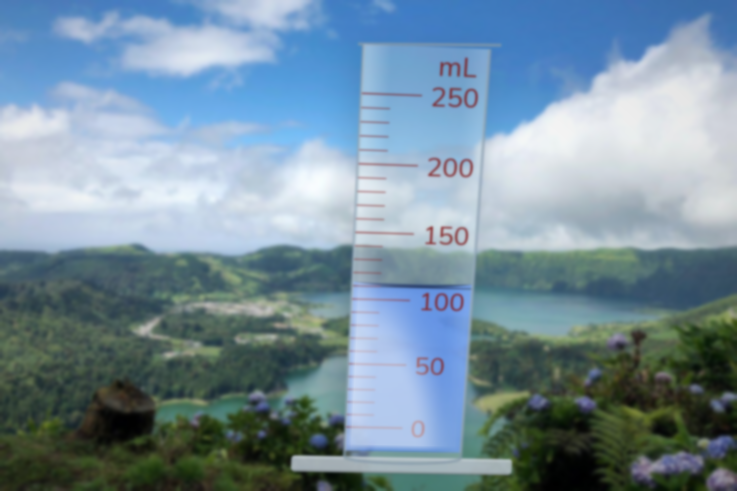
110,mL
